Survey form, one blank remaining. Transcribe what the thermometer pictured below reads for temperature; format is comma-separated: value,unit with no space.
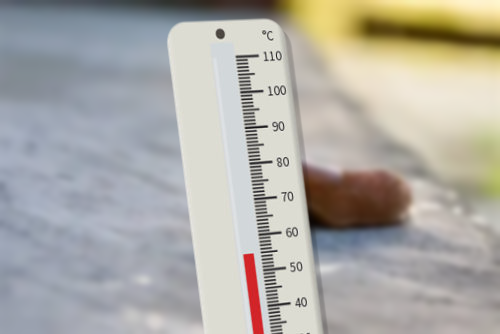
55,°C
